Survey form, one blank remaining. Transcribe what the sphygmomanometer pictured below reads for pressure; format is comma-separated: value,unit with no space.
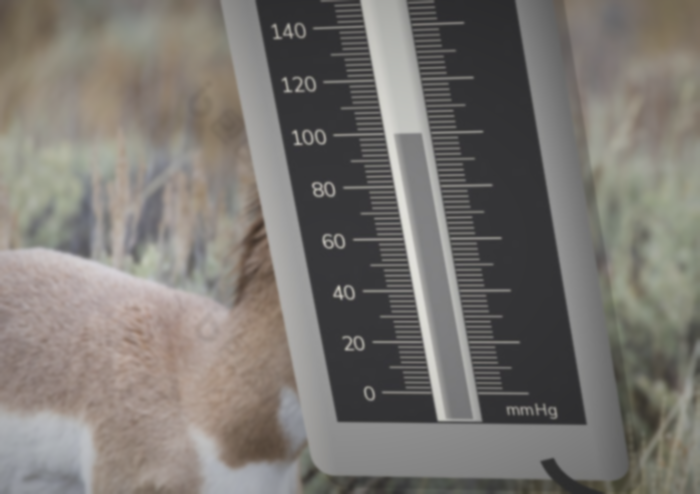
100,mmHg
